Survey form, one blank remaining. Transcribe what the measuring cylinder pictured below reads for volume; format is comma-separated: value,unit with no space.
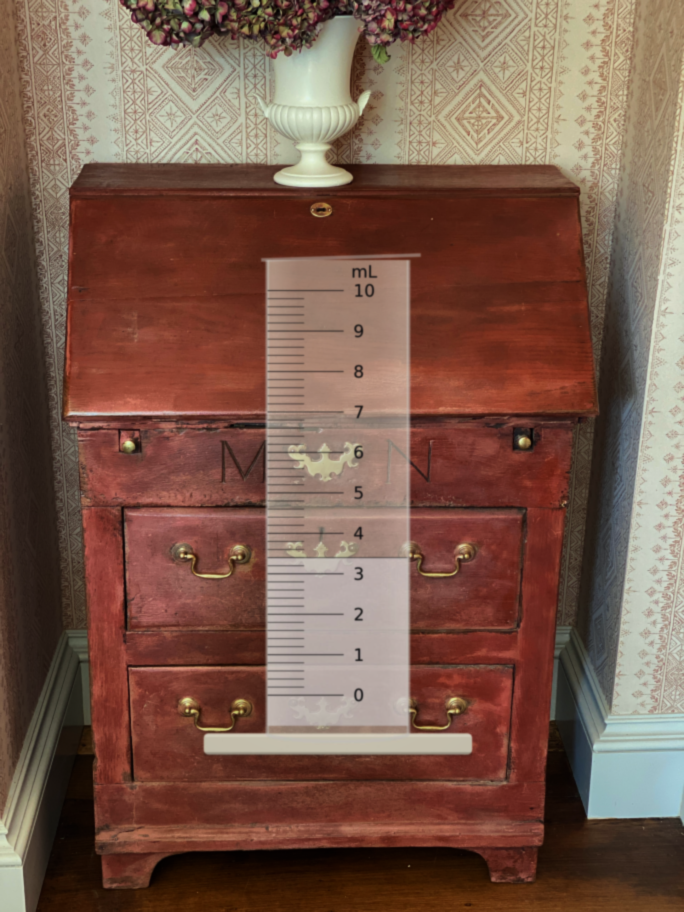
3.4,mL
